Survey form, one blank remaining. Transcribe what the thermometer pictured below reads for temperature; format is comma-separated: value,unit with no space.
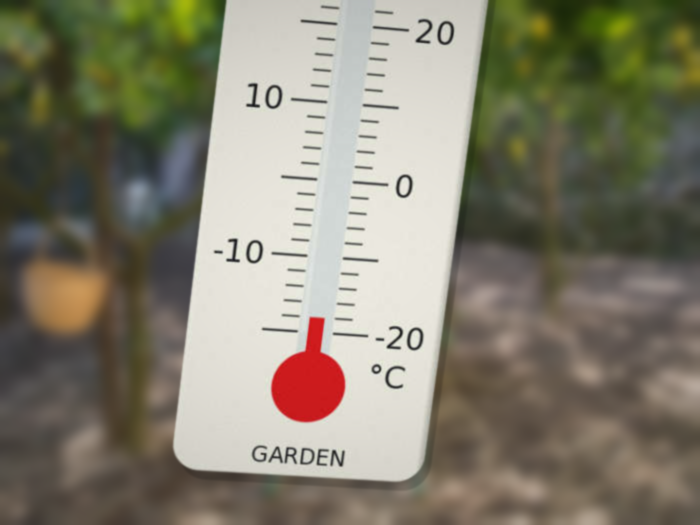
-18,°C
